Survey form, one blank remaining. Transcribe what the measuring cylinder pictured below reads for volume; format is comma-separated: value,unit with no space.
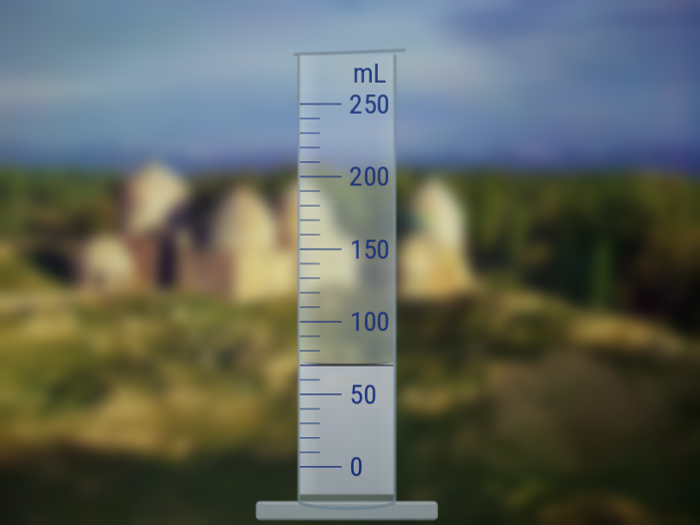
70,mL
